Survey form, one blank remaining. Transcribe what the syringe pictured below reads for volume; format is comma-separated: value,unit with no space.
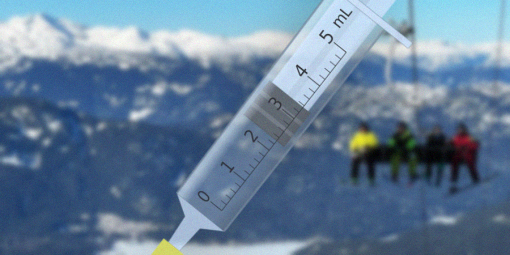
2.3,mL
